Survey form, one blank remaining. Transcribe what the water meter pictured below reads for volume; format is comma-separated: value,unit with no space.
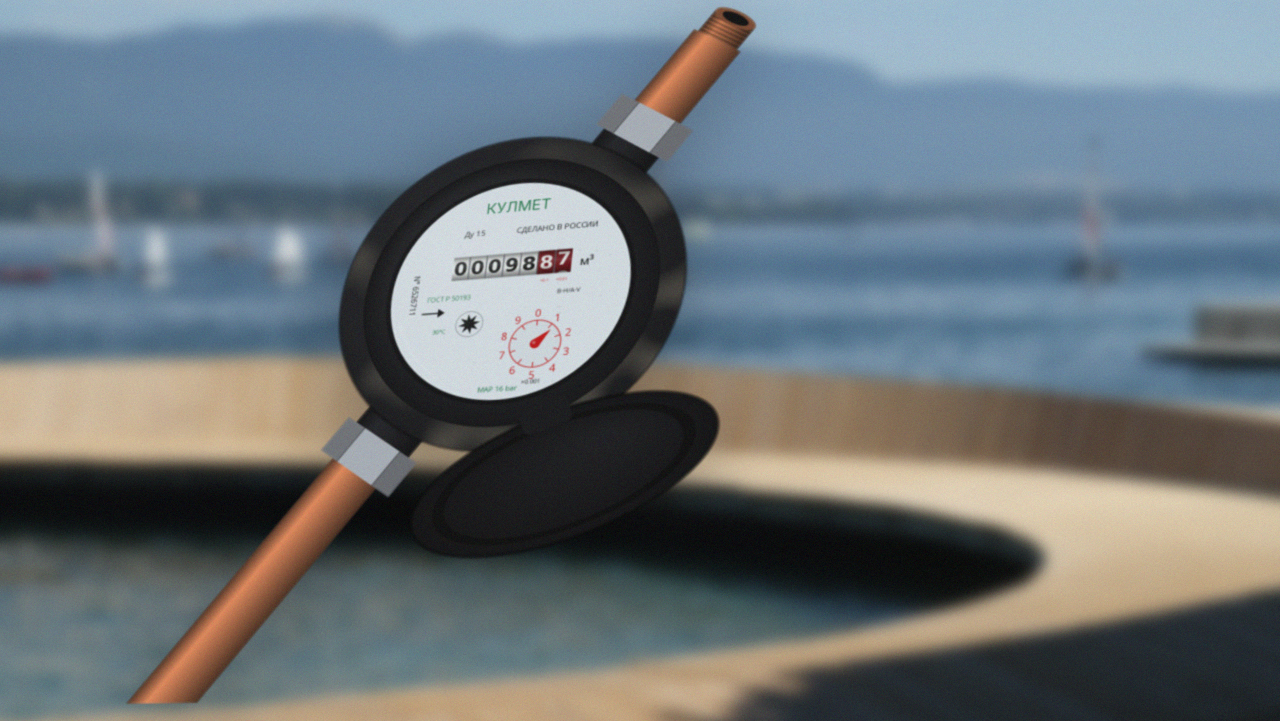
98.871,m³
